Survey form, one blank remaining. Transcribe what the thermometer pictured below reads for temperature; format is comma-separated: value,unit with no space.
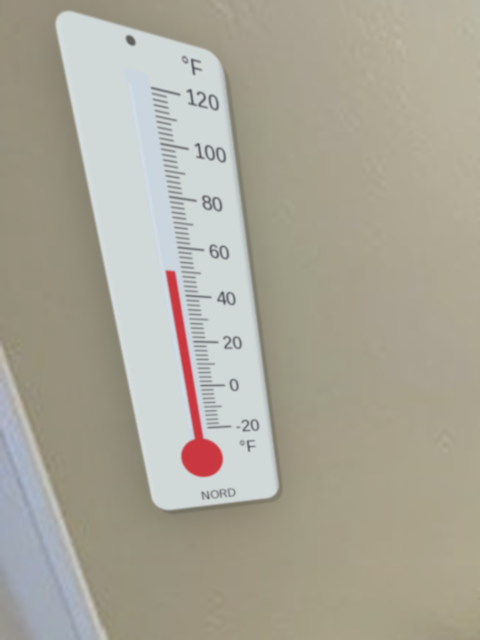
50,°F
